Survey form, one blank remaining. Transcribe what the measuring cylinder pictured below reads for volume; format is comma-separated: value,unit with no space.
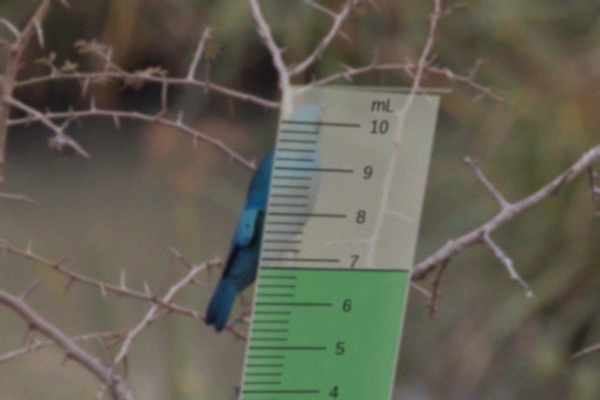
6.8,mL
